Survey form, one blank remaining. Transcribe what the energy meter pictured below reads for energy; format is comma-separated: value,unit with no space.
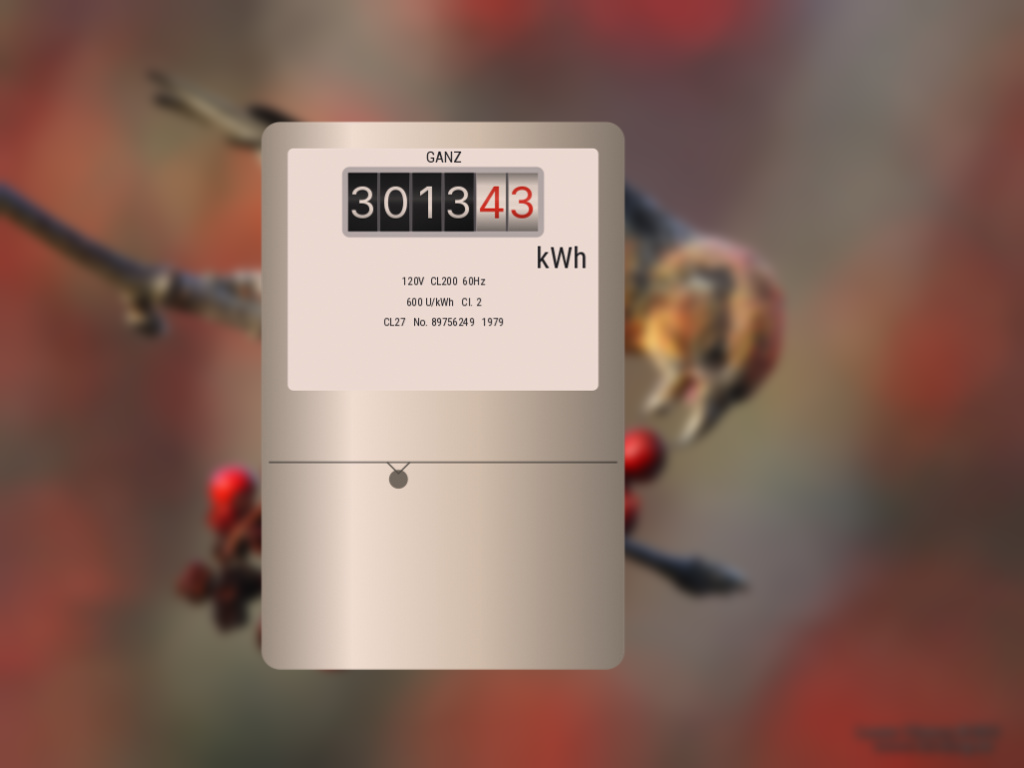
3013.43,kWh
